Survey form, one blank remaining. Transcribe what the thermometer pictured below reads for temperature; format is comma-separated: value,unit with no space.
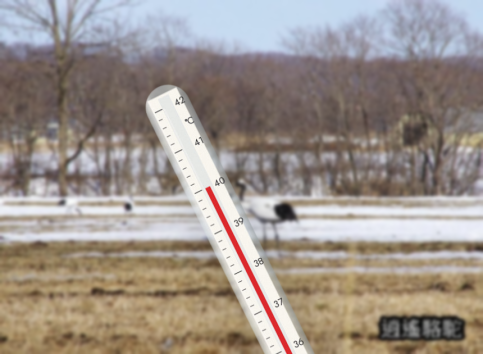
40,°C
